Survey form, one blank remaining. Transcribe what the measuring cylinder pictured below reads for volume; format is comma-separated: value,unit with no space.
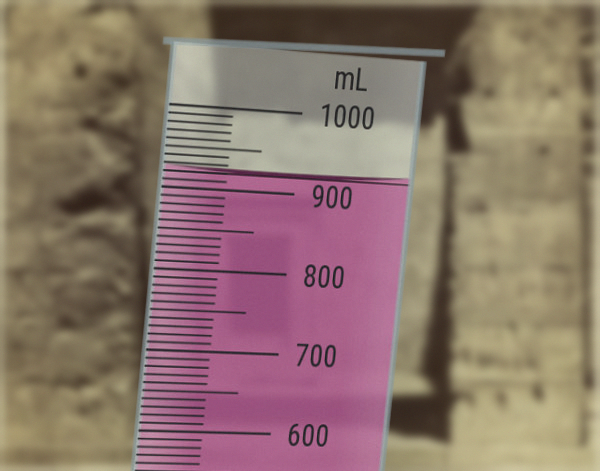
920,mL
